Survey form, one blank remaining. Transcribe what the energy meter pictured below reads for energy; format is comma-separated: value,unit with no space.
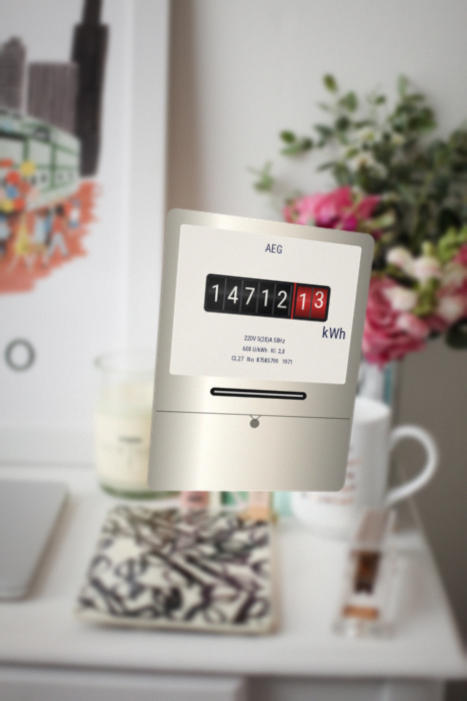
14712.13,kWh
